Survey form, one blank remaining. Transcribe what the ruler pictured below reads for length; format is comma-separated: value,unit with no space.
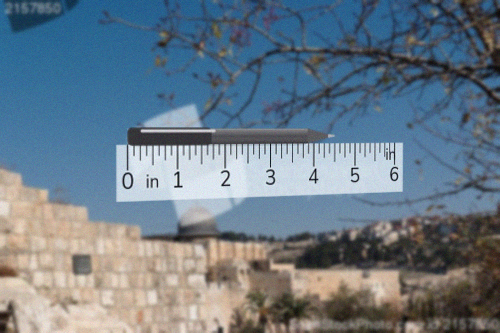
4.5,in
